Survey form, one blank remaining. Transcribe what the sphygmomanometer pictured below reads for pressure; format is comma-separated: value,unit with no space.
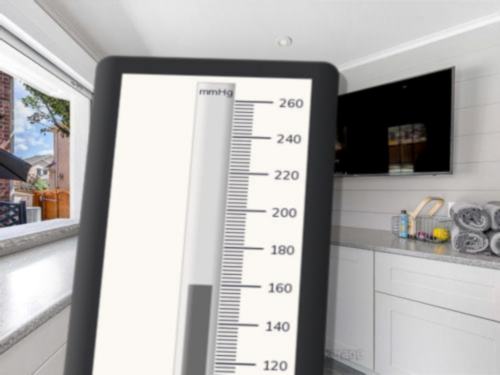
160,mmHg
